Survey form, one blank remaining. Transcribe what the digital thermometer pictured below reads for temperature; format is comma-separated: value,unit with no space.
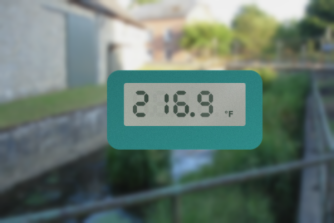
216.9,°F
